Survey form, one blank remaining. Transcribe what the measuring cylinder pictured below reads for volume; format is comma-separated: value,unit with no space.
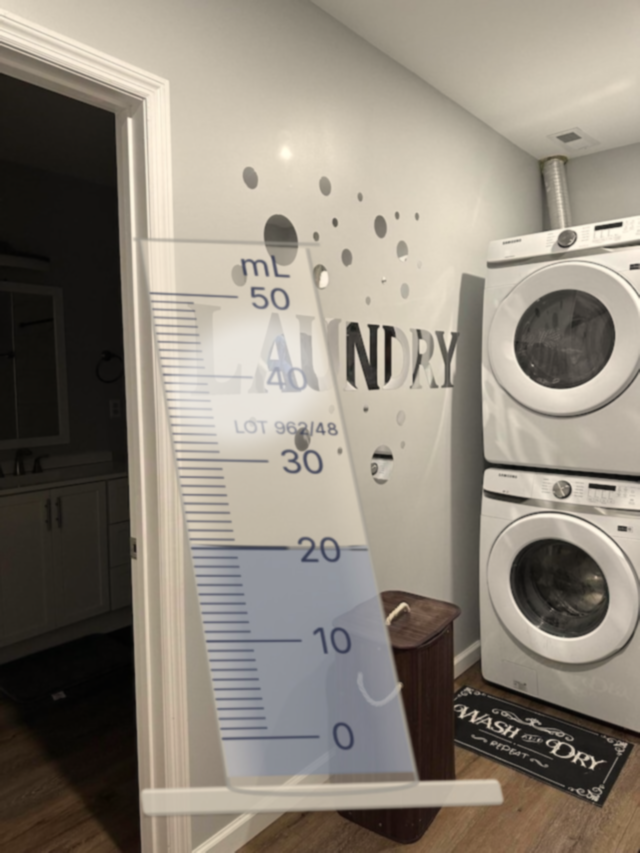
20,mL
